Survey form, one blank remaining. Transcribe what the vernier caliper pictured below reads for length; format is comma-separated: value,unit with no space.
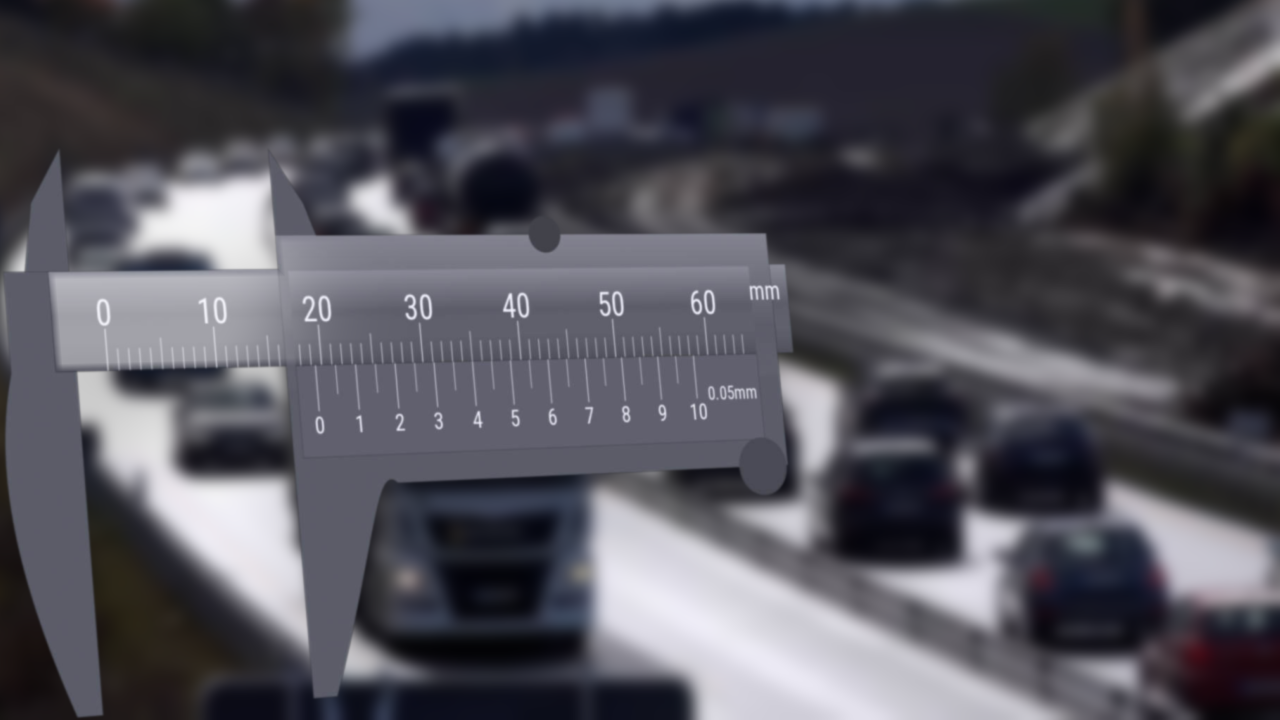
19.4,mm
